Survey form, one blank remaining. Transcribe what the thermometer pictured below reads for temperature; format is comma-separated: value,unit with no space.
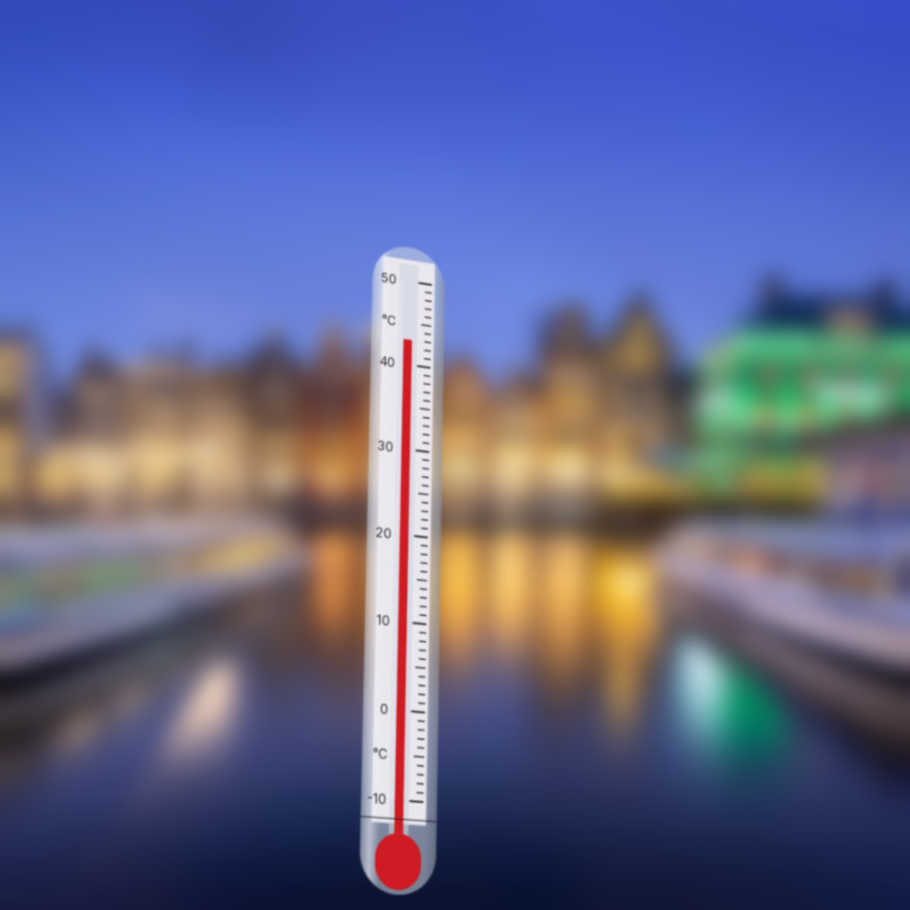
43,°C
